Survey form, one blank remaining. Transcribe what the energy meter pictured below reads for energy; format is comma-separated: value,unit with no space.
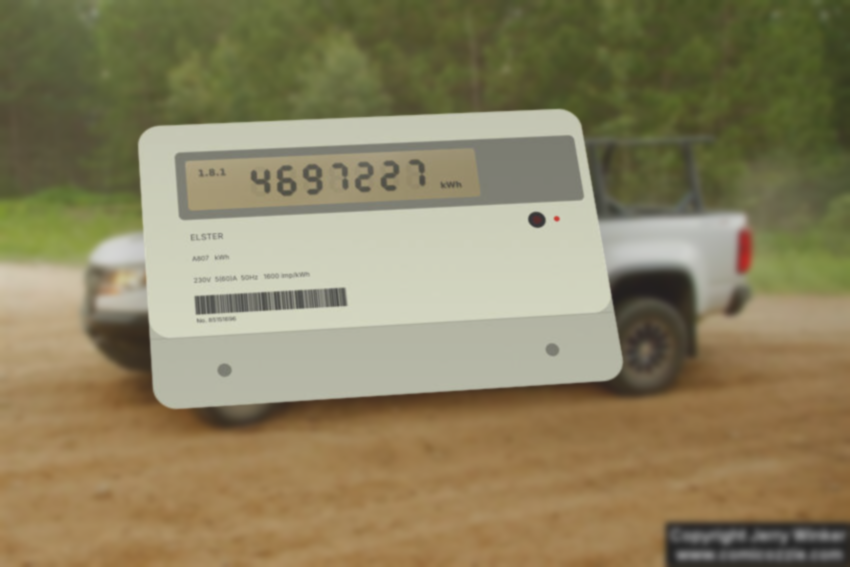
4697227,kWh
